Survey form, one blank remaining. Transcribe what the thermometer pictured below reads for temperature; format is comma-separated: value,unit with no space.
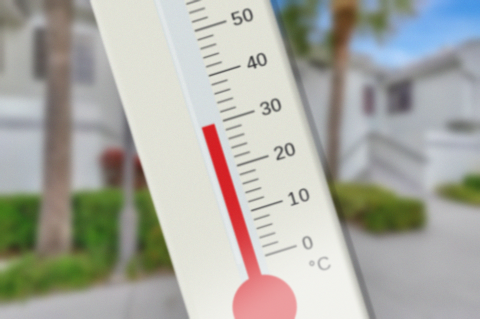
30,°C
